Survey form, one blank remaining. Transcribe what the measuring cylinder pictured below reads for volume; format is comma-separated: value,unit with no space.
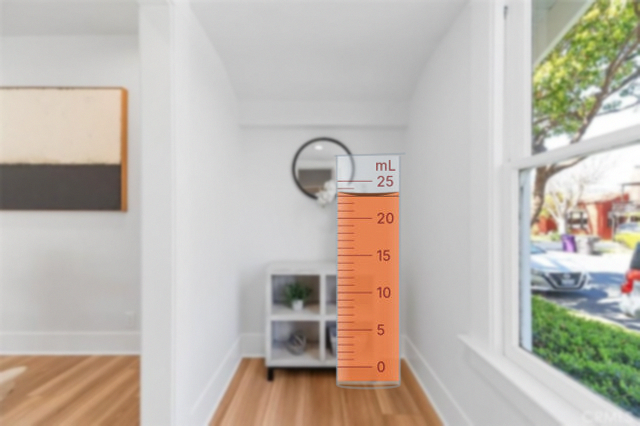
23,mL
